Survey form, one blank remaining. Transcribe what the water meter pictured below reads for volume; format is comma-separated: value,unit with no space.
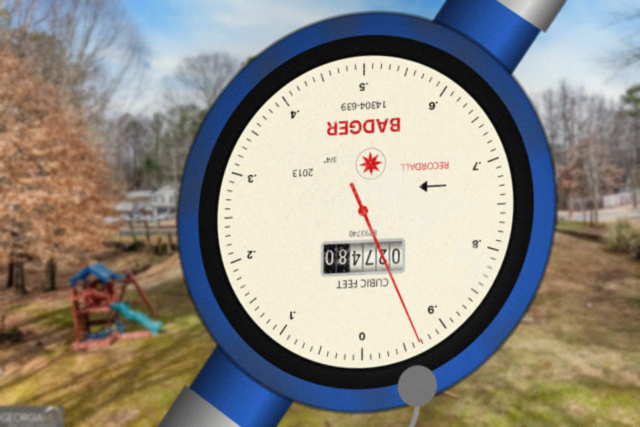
27479.93,ft³
